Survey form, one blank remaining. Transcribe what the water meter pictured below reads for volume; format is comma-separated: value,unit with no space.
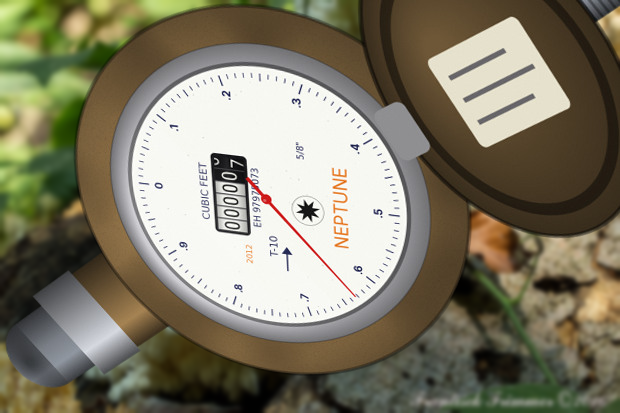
6.63,ft³
